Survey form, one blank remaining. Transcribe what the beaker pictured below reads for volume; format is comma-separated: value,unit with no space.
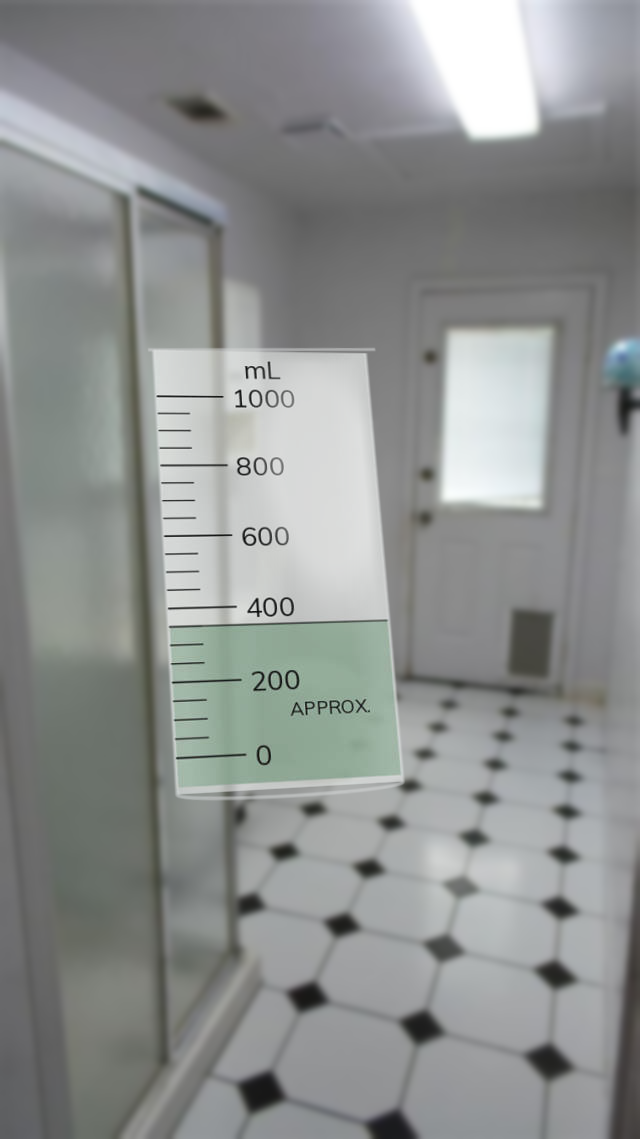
350,mL
